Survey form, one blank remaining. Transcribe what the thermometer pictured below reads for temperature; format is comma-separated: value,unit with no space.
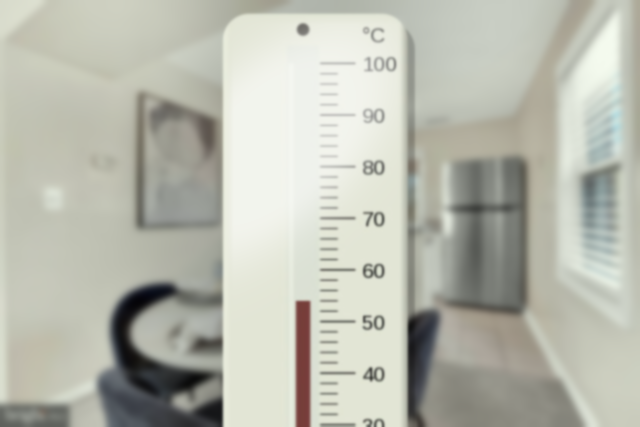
54,°C
